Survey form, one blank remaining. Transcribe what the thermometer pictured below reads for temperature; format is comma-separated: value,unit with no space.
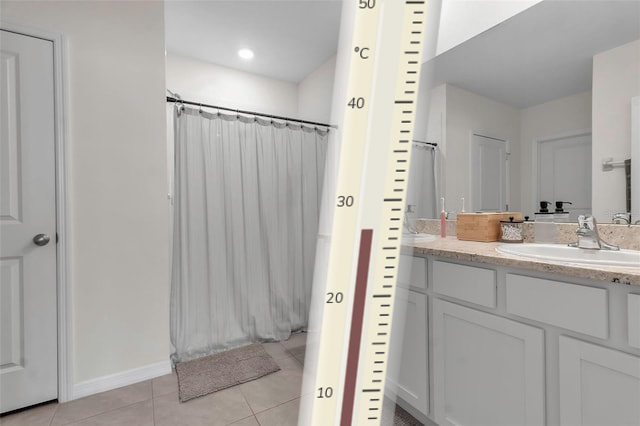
27,°C
